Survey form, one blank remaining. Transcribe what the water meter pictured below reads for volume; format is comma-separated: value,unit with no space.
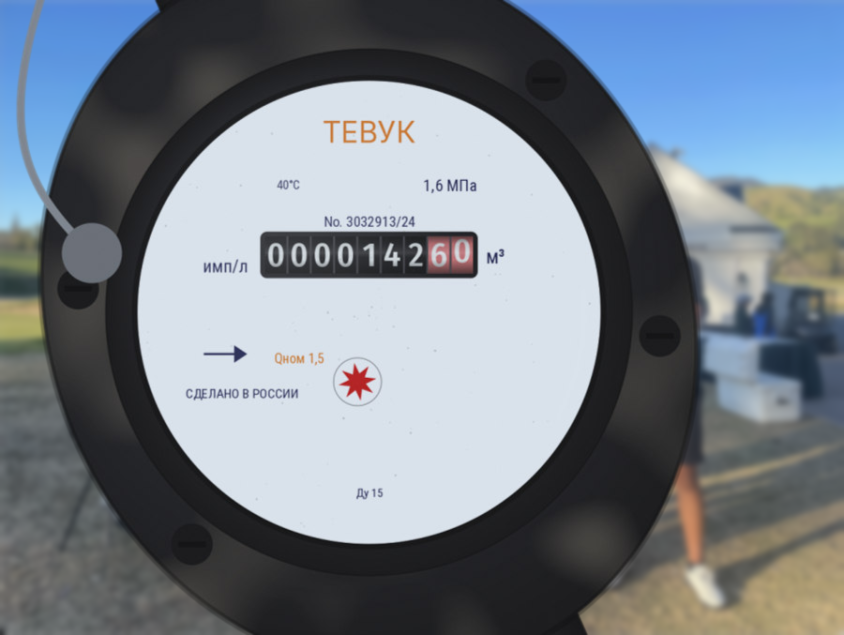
142.60,m³
